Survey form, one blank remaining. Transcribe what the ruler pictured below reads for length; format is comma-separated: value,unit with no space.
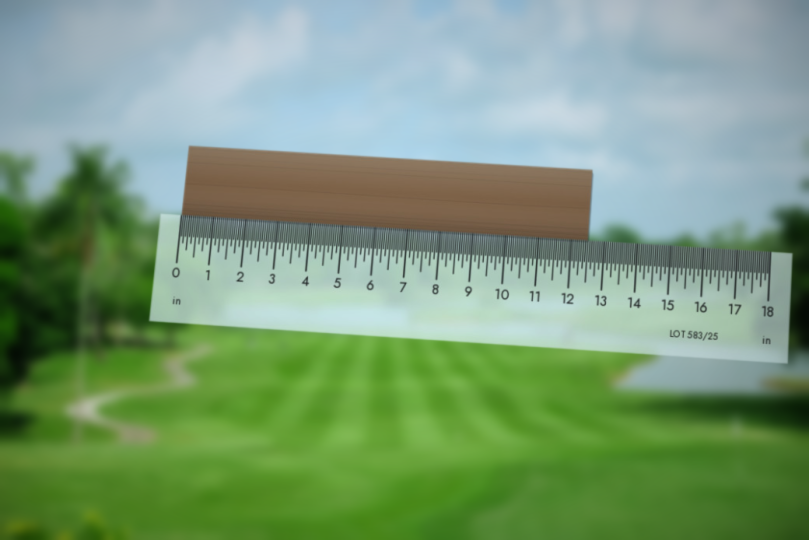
12.5,in
